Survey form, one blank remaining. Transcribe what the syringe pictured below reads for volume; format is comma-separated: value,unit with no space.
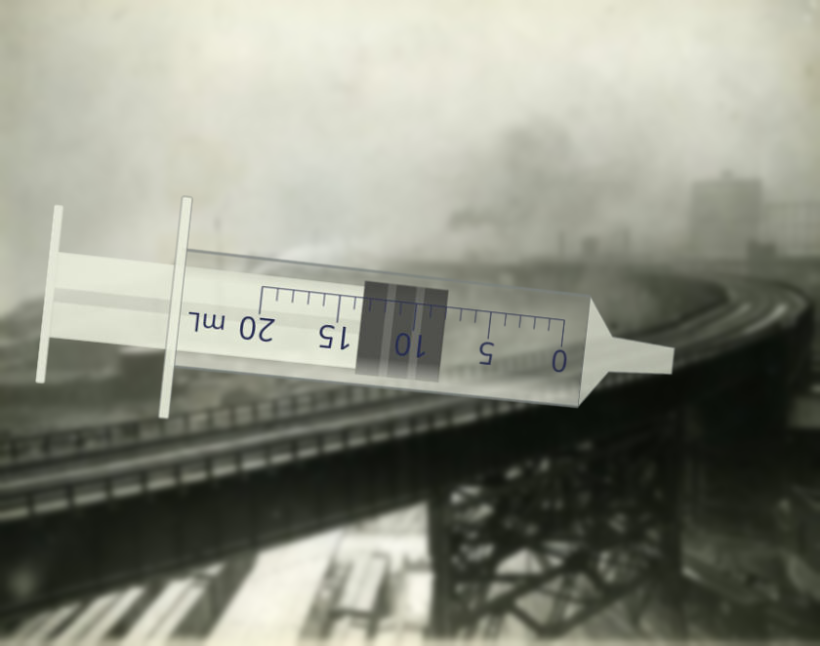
8,mL
